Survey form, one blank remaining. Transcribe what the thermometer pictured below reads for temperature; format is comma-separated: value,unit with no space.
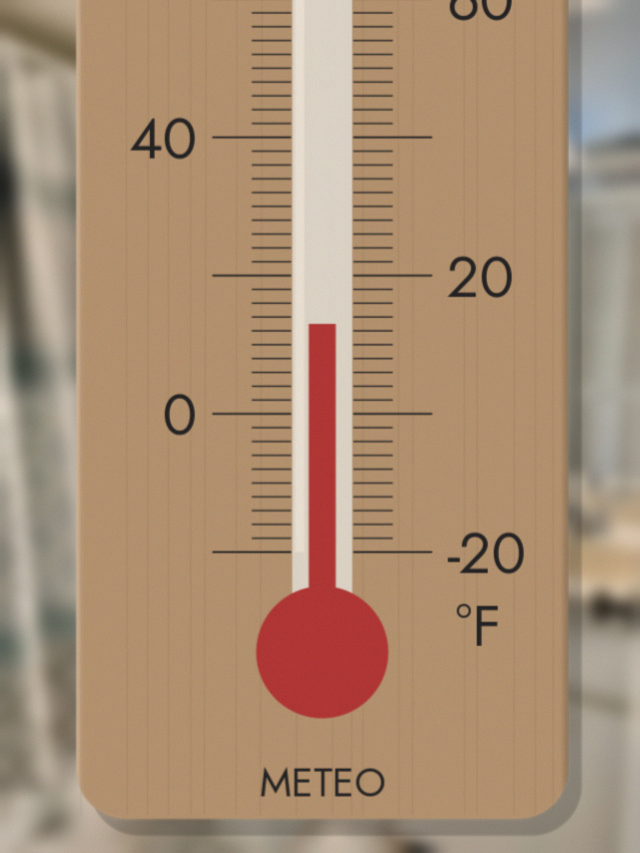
13,°F
